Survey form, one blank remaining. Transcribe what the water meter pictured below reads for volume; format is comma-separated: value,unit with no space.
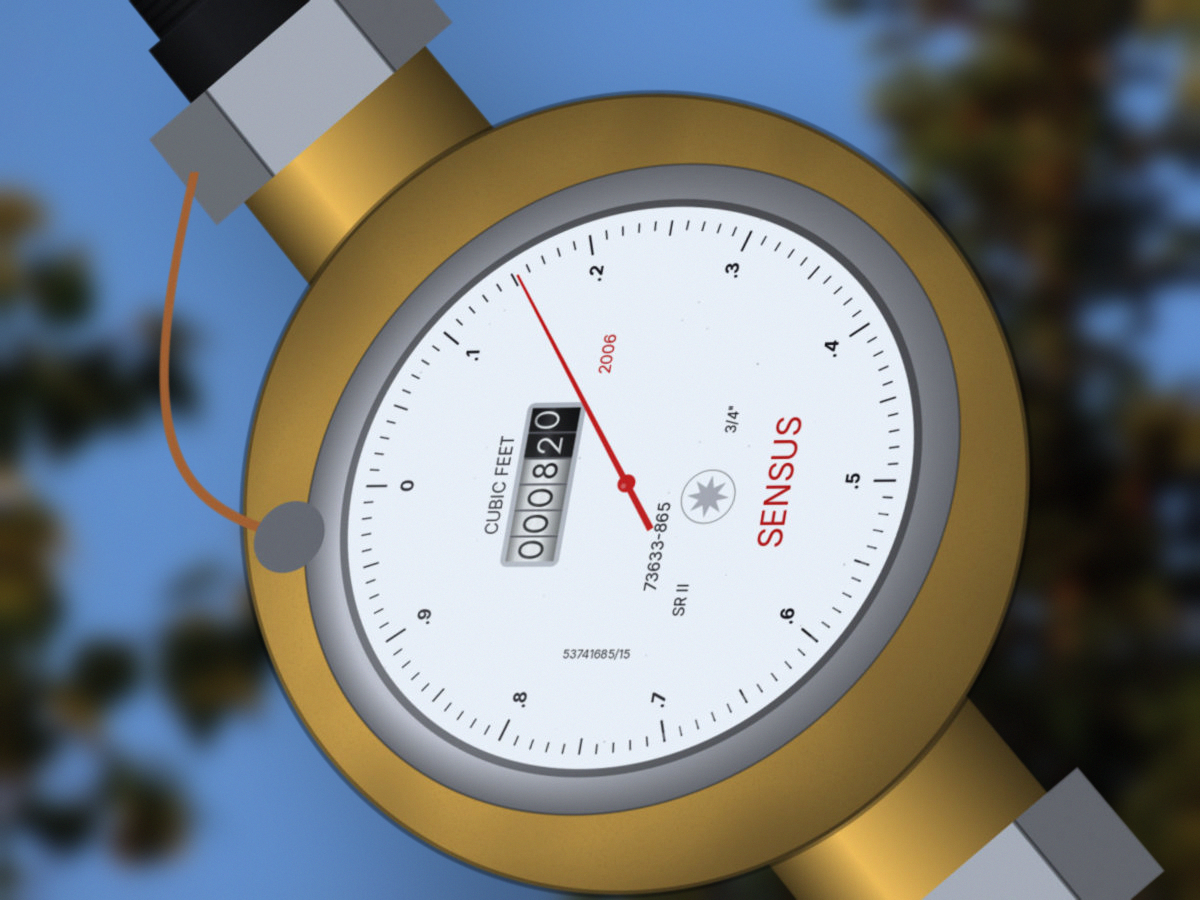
820.15,ft³
